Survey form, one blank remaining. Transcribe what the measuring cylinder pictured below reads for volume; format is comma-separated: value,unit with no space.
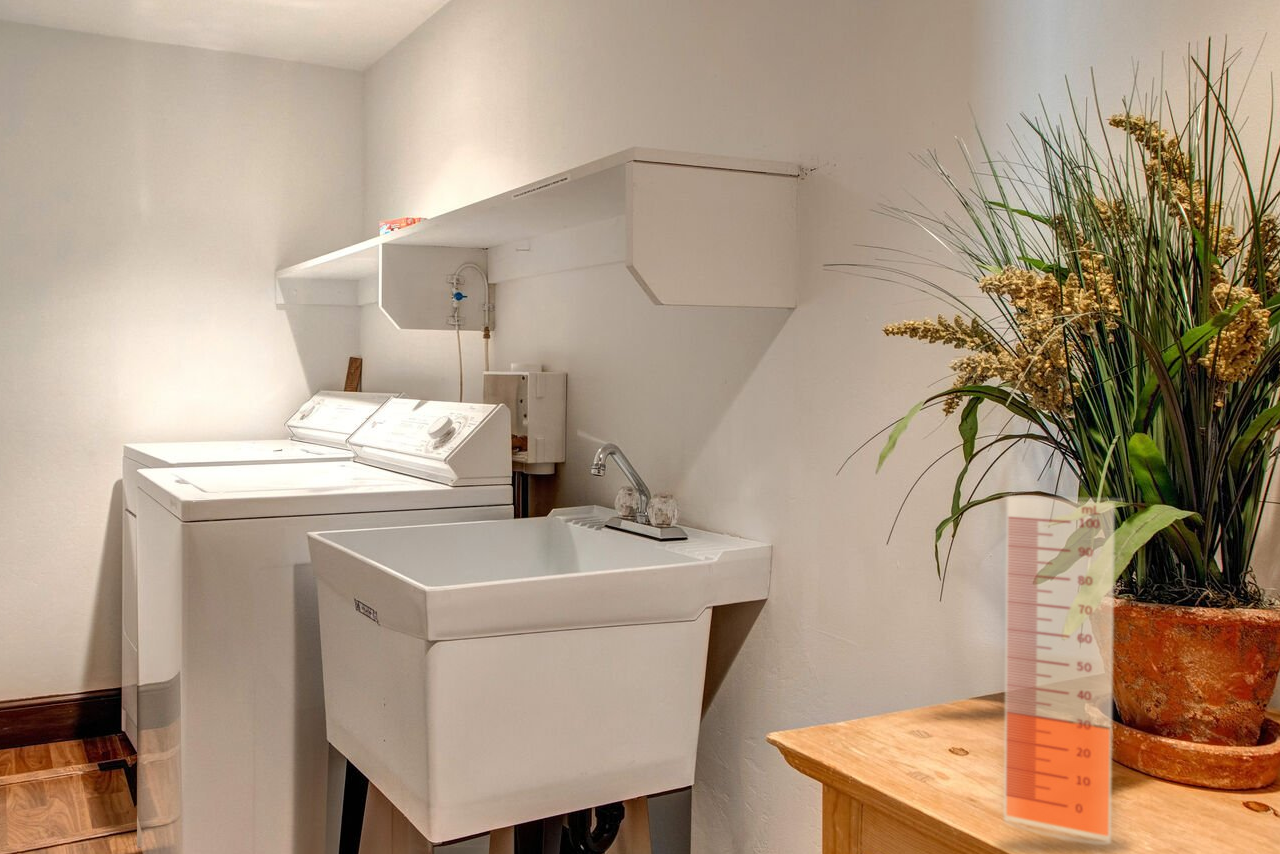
30,mL
